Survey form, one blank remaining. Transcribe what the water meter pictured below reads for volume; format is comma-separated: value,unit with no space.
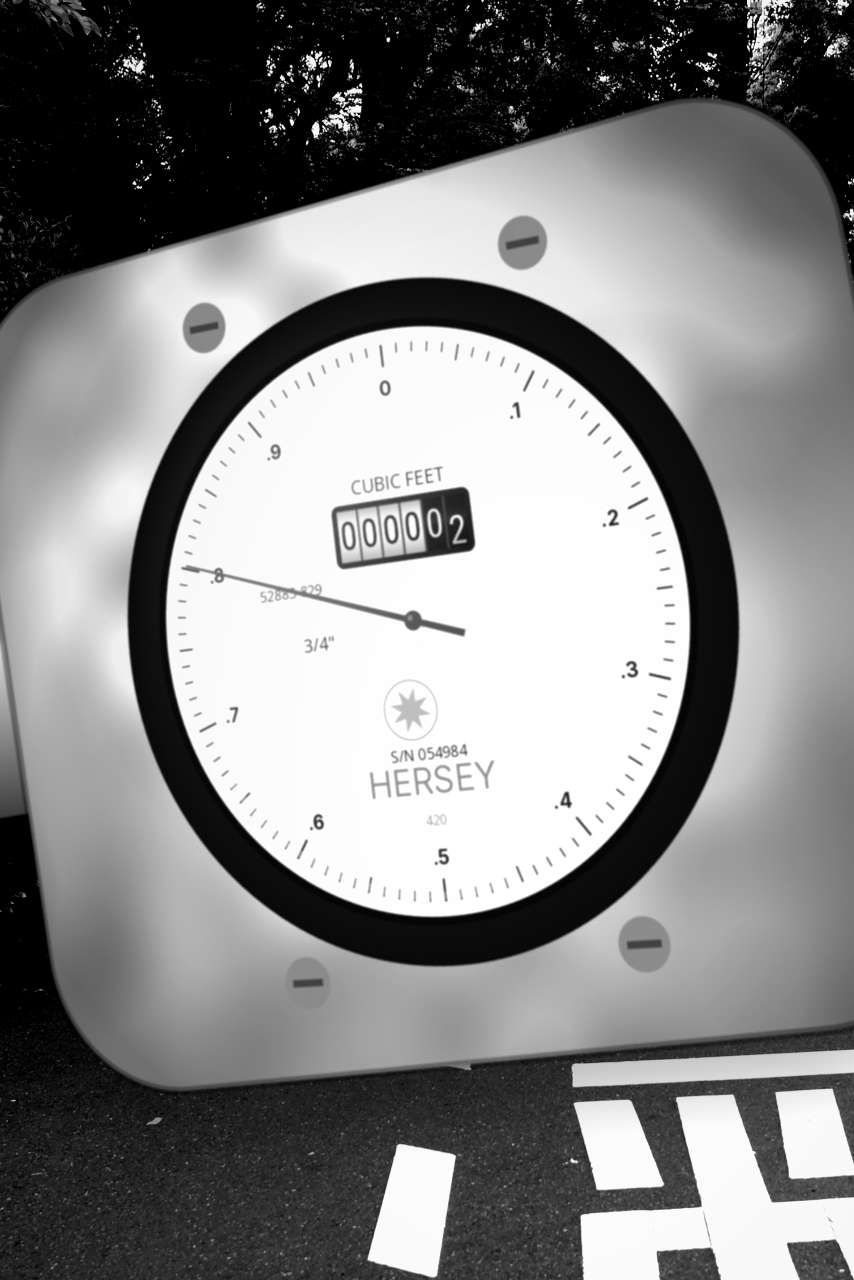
1.80,ft³
